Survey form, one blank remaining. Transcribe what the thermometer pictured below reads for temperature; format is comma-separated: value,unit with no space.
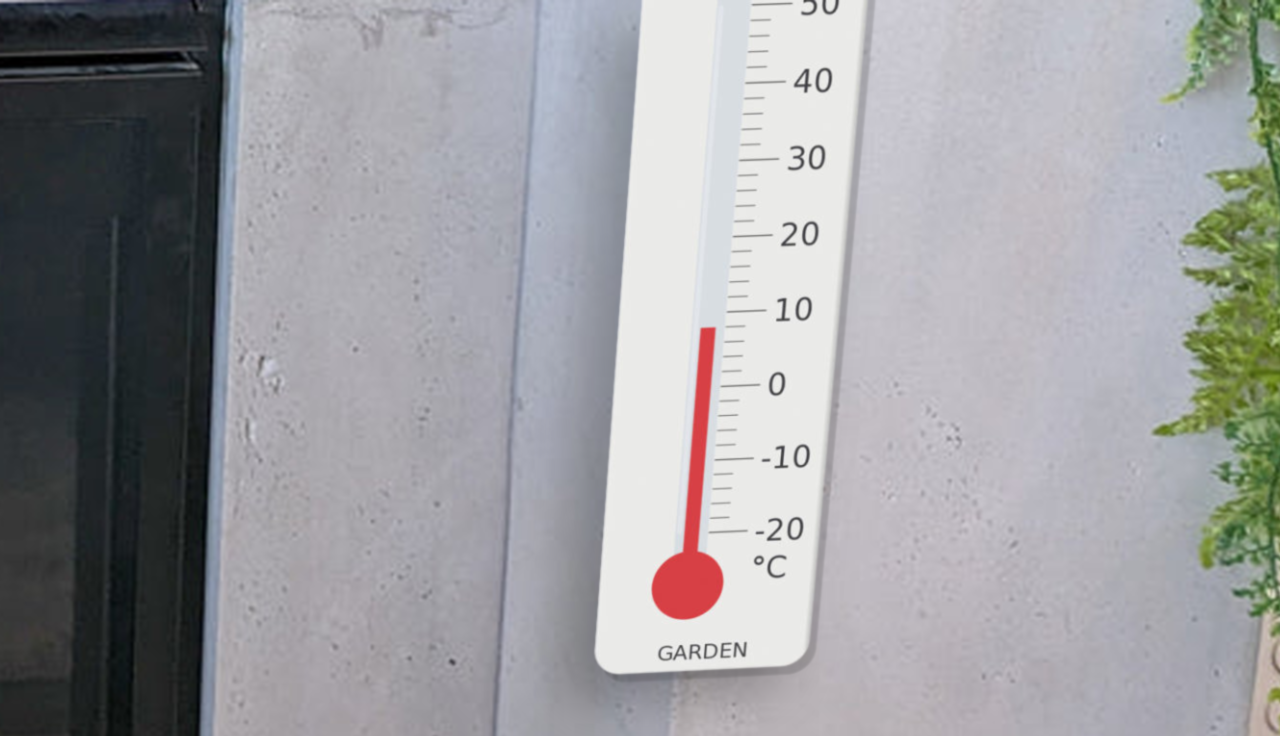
8,°C
